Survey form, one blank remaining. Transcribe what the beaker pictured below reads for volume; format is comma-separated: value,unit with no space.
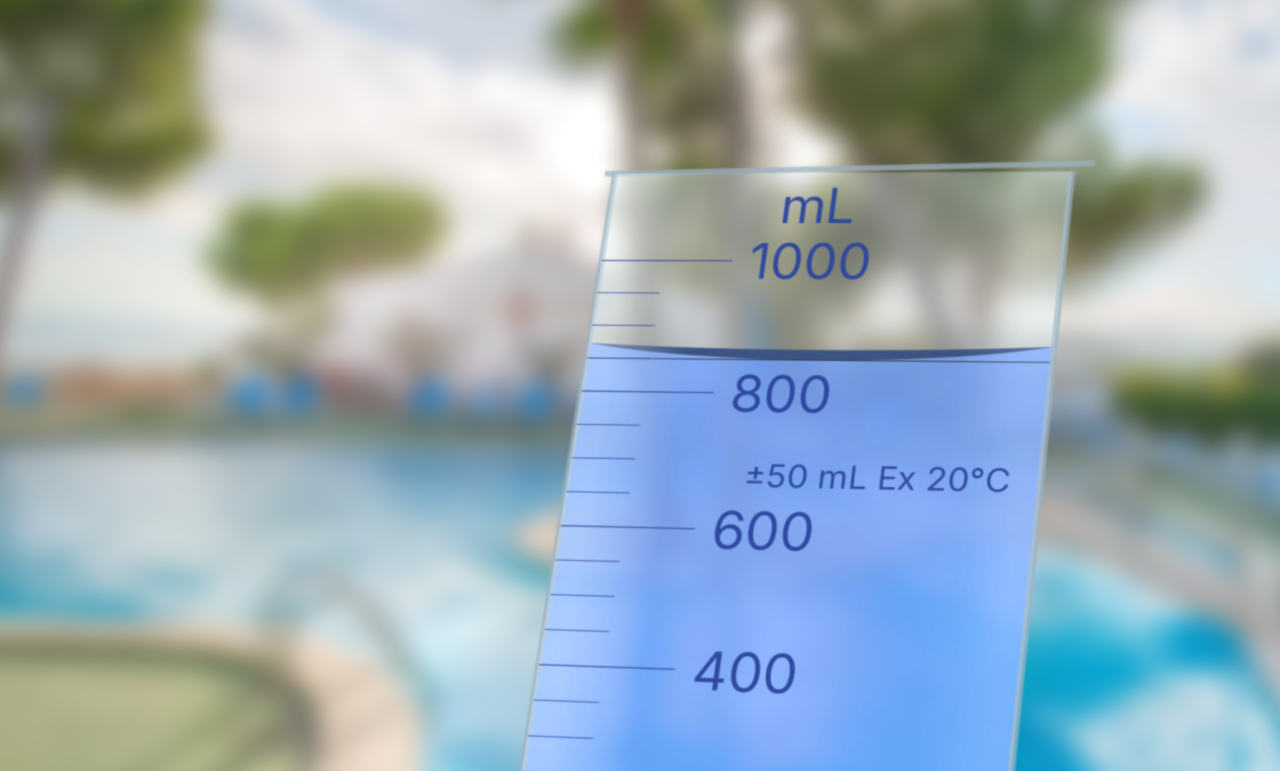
850,mL
